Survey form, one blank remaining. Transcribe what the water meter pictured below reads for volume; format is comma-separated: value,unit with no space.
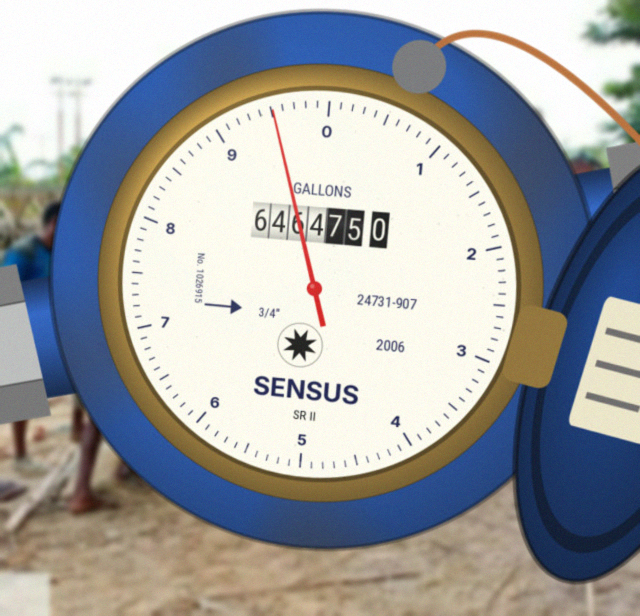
6464749.5,gal
